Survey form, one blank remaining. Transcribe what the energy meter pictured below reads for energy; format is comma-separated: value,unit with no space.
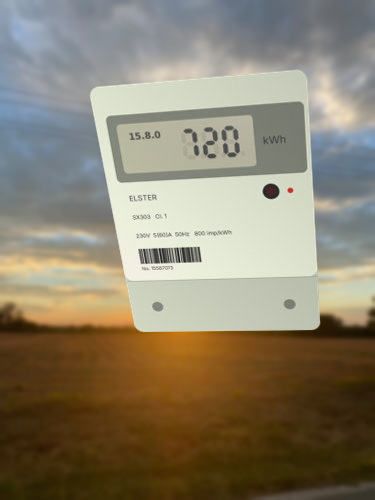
720,kWh
